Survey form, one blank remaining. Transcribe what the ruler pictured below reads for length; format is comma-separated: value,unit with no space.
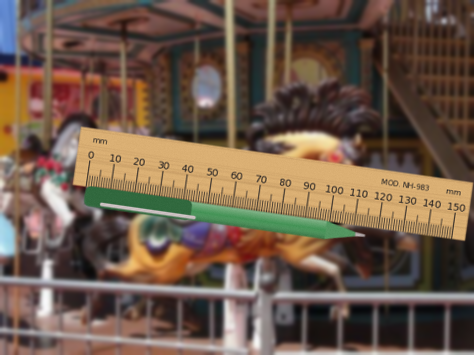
115,mm
